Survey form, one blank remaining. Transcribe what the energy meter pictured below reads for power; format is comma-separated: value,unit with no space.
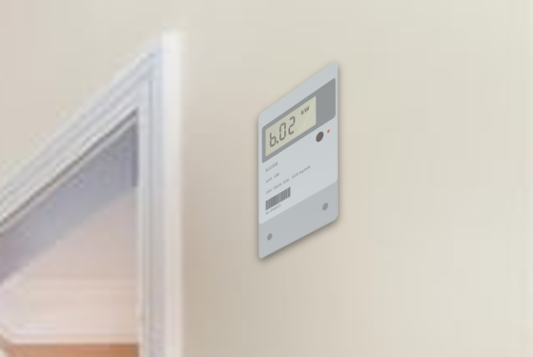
6.02,kW
